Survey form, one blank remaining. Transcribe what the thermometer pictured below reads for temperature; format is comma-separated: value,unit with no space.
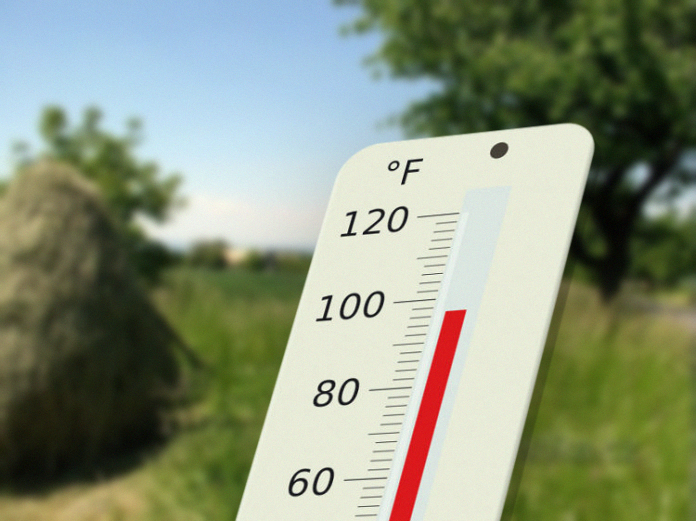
97,°F
